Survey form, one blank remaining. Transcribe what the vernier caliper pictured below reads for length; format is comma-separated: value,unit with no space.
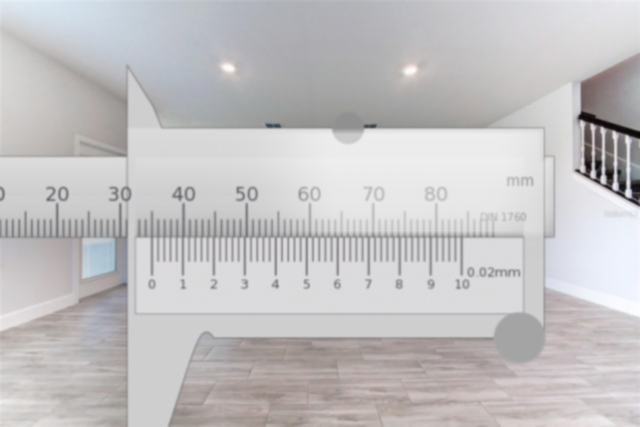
35.0,mm
